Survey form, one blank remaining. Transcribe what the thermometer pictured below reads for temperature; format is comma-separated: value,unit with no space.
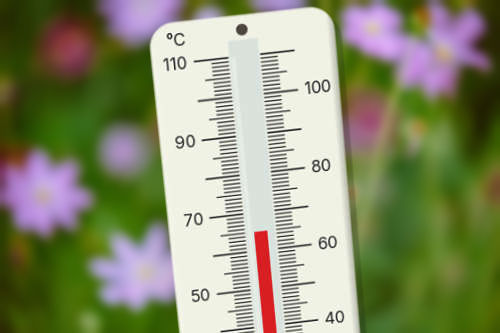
65,°C
